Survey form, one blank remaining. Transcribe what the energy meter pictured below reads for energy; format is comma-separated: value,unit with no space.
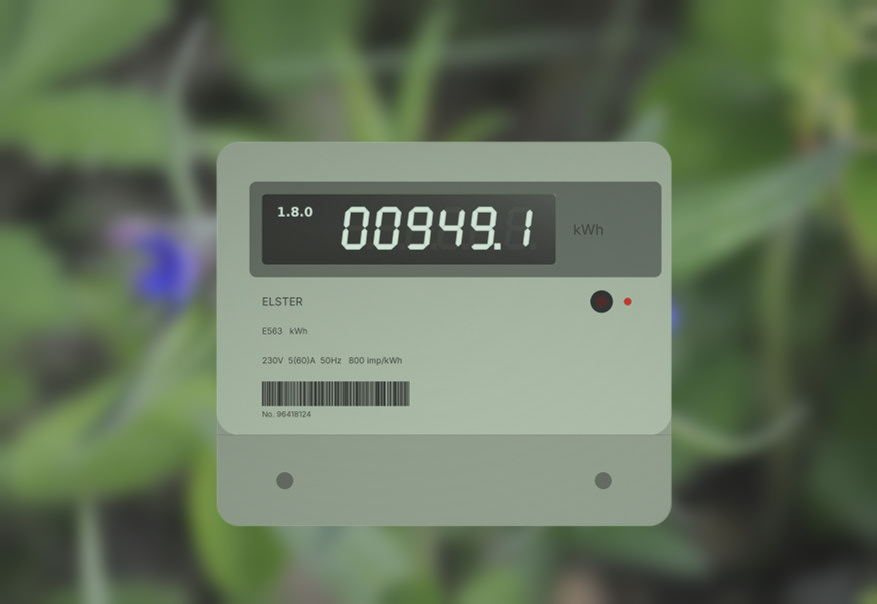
949.1,kWh
